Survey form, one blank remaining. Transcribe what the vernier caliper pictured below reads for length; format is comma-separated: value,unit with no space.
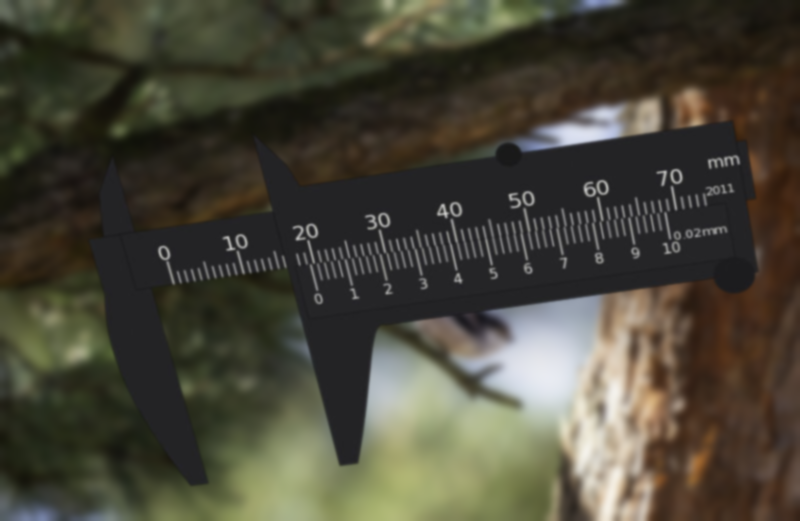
19.5,mm
